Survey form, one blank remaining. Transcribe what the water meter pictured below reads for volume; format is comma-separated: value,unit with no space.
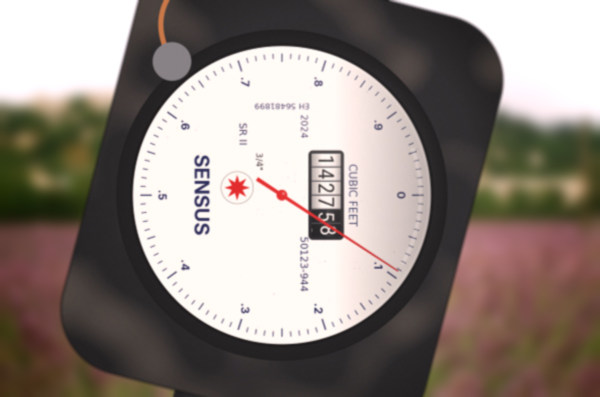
142758.09,ft³
